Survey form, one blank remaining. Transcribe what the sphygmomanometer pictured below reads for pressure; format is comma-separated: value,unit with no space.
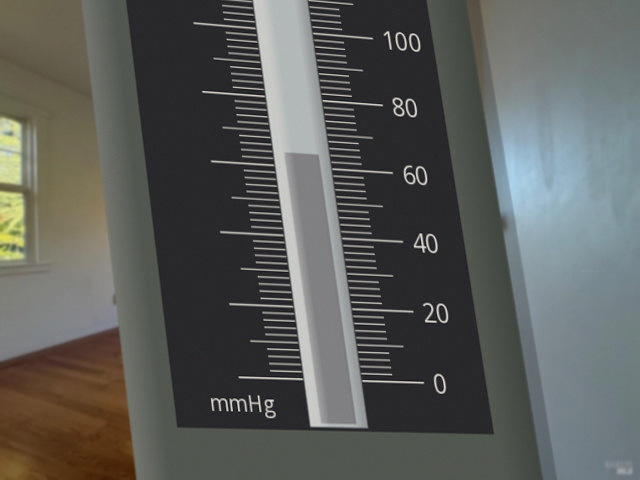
64,mmHg
